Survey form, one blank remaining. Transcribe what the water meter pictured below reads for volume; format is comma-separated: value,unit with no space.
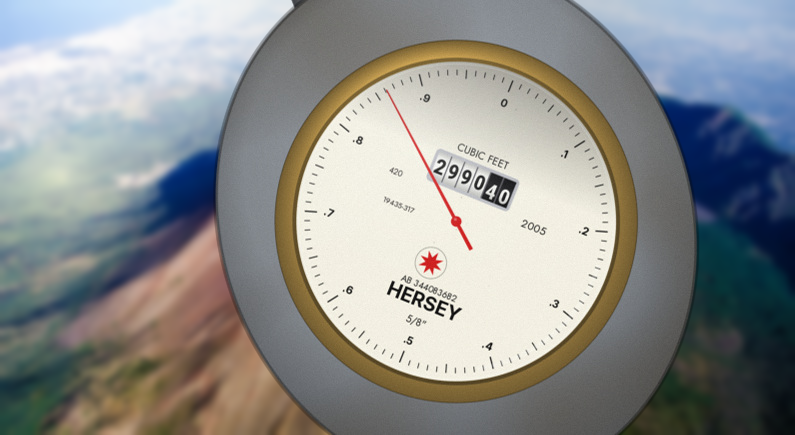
299039.86,ft³
